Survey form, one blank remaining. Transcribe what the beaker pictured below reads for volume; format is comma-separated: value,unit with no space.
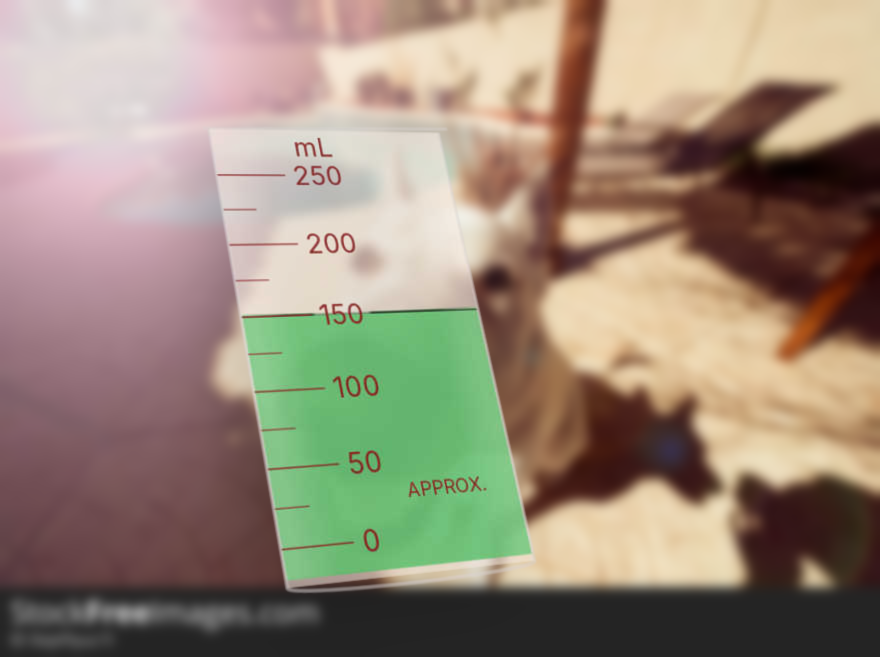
150,mL
